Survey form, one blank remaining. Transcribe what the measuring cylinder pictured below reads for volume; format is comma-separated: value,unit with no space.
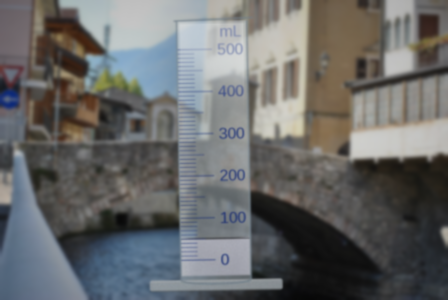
50,mL
